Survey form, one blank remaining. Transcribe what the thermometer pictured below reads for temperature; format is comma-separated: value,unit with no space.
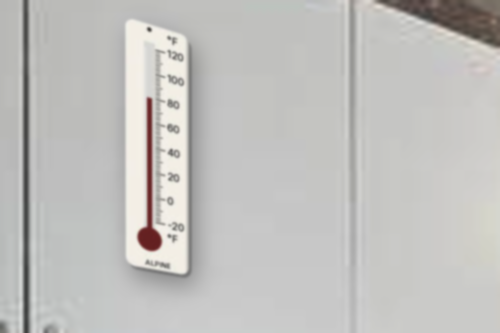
80,°F
